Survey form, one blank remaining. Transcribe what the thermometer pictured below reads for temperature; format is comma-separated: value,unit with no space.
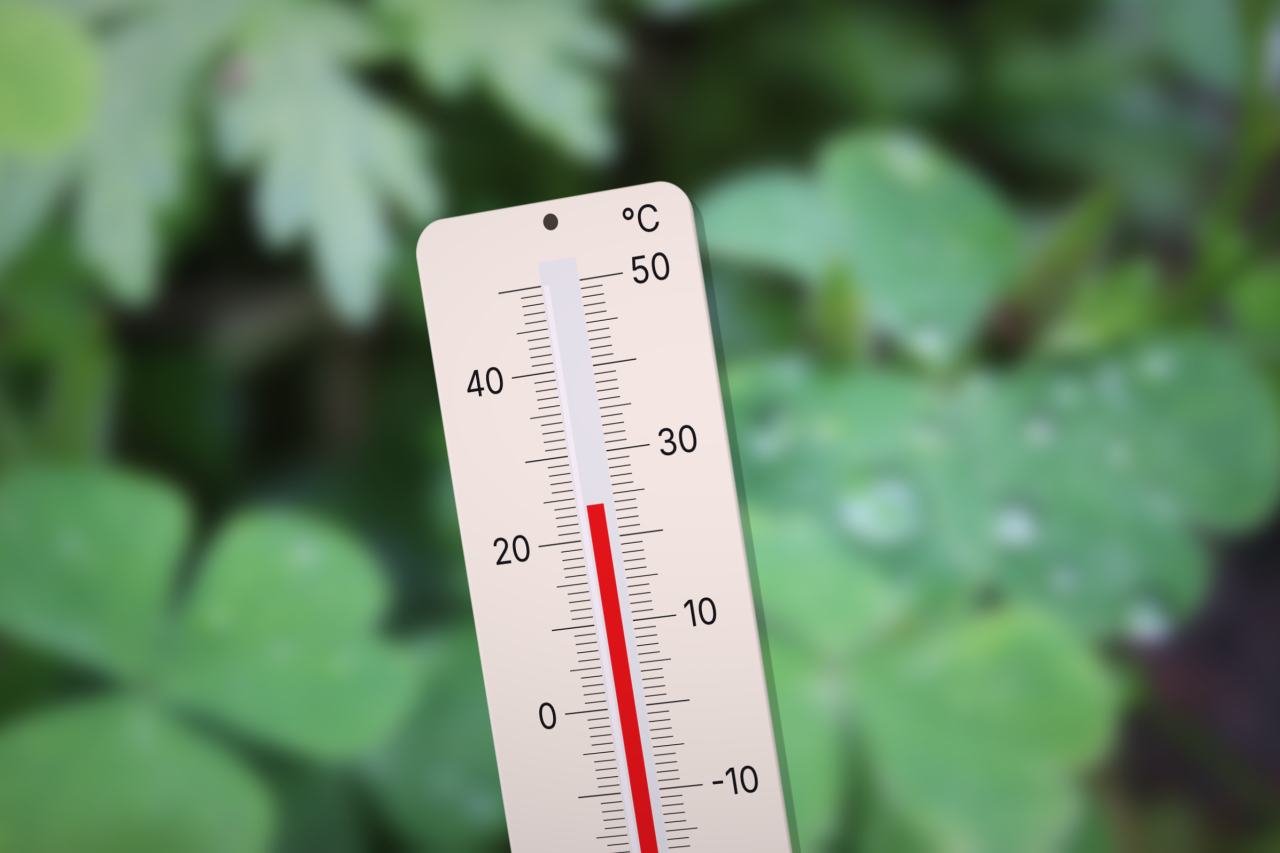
24,°C
